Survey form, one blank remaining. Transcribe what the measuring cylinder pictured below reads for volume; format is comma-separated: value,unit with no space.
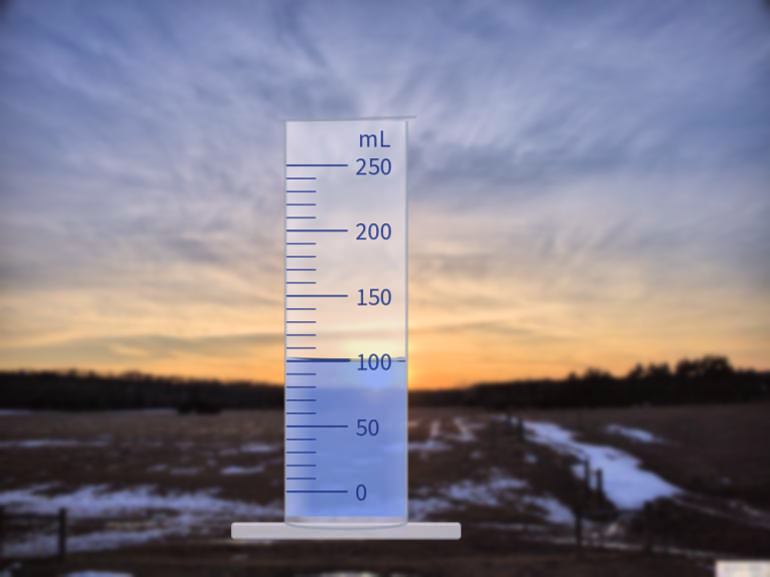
100,mL
